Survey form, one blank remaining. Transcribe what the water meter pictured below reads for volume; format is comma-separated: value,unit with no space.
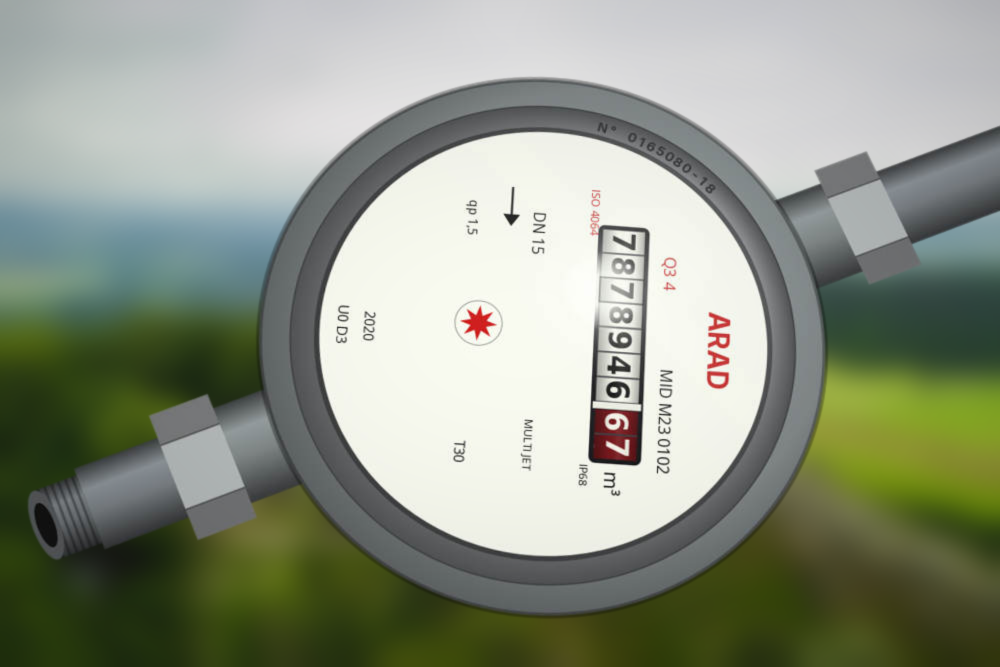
7878946.67,m³
